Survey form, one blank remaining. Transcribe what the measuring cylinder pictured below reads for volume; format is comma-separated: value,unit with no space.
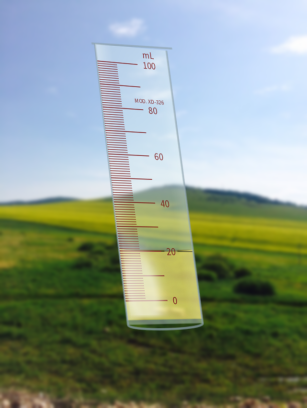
20,mL
